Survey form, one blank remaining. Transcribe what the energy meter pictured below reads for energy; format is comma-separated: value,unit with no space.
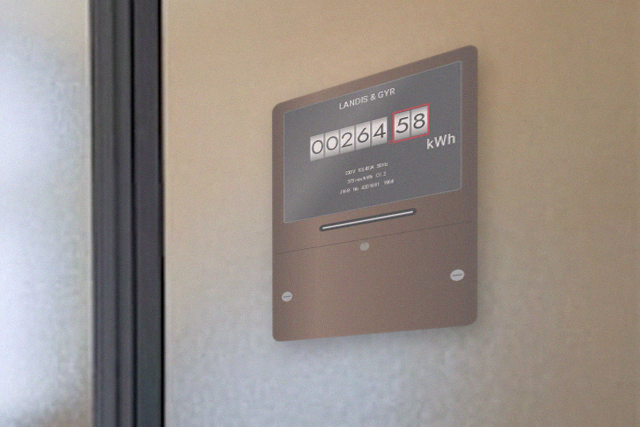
264.58,kWh
